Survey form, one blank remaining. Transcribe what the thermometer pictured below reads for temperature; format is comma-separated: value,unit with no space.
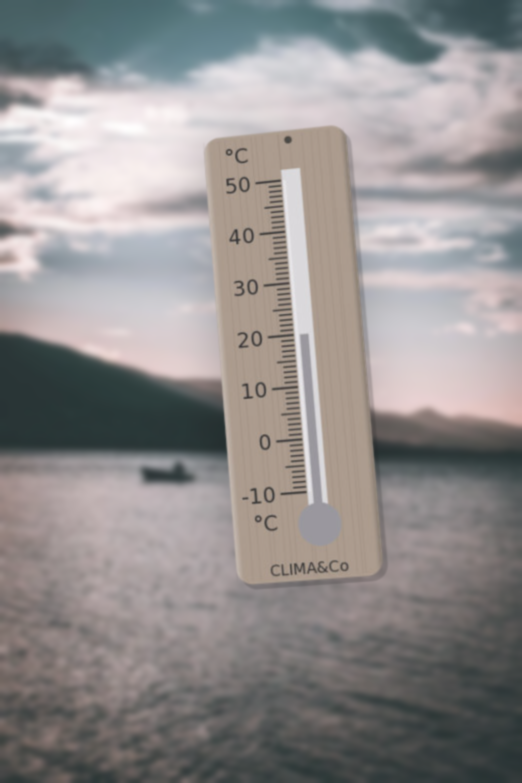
20,°C
